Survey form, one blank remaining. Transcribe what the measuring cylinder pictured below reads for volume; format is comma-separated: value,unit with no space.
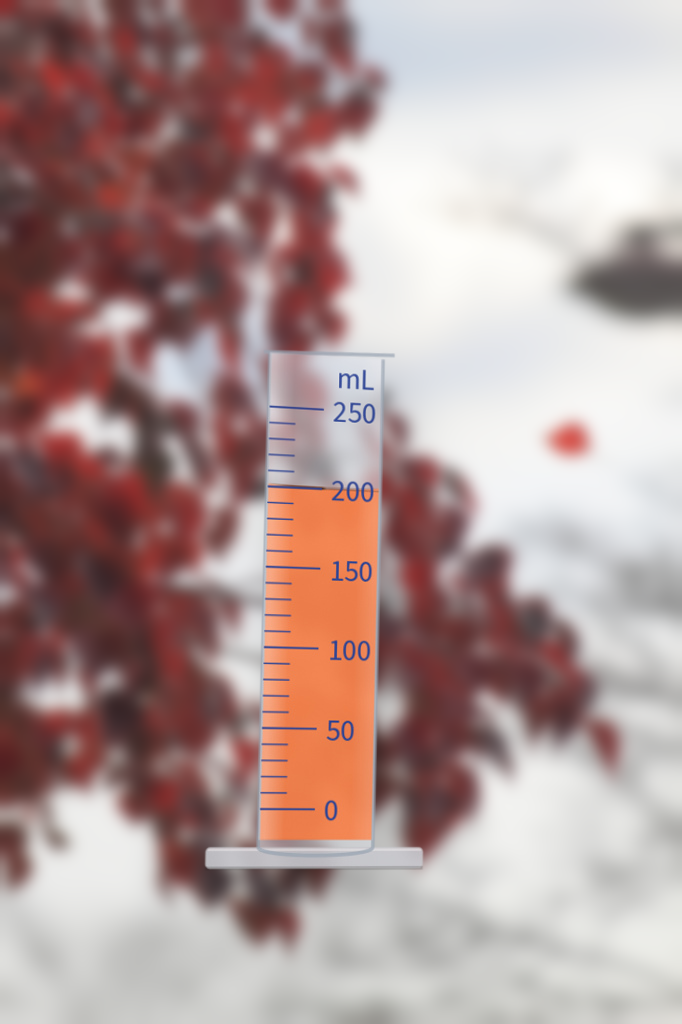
200,mL
